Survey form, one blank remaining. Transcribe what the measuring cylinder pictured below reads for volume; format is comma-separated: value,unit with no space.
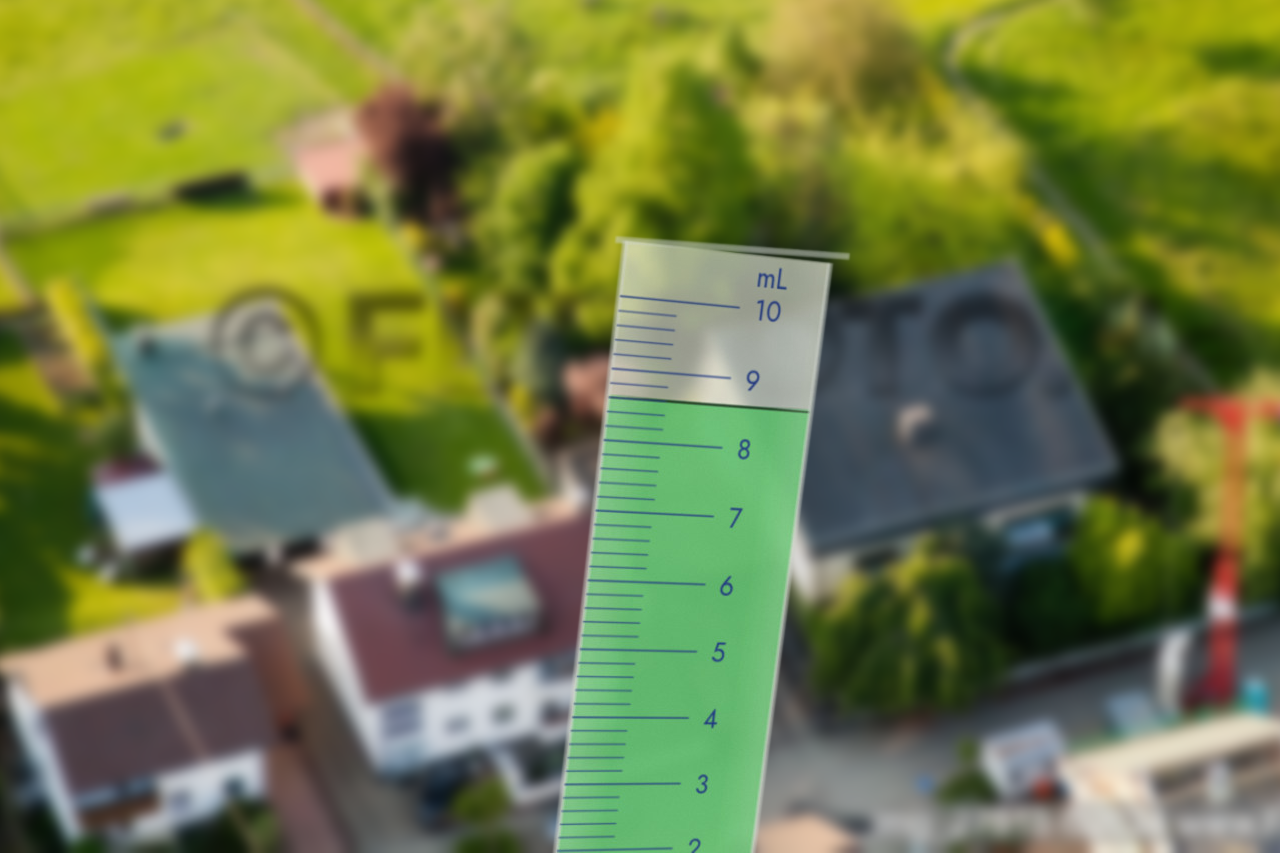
8.6,mL
